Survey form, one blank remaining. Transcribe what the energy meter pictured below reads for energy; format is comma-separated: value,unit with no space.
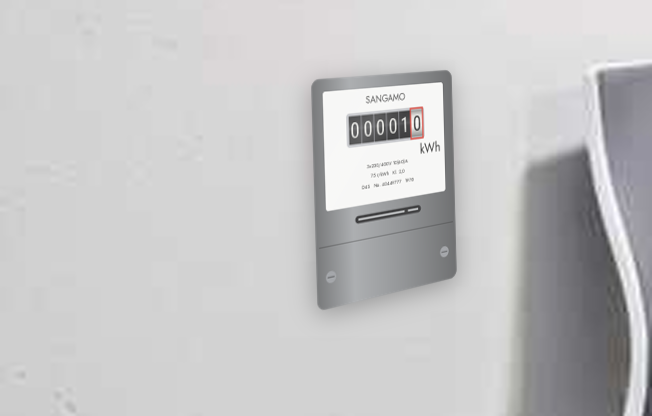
1.0,kWh
